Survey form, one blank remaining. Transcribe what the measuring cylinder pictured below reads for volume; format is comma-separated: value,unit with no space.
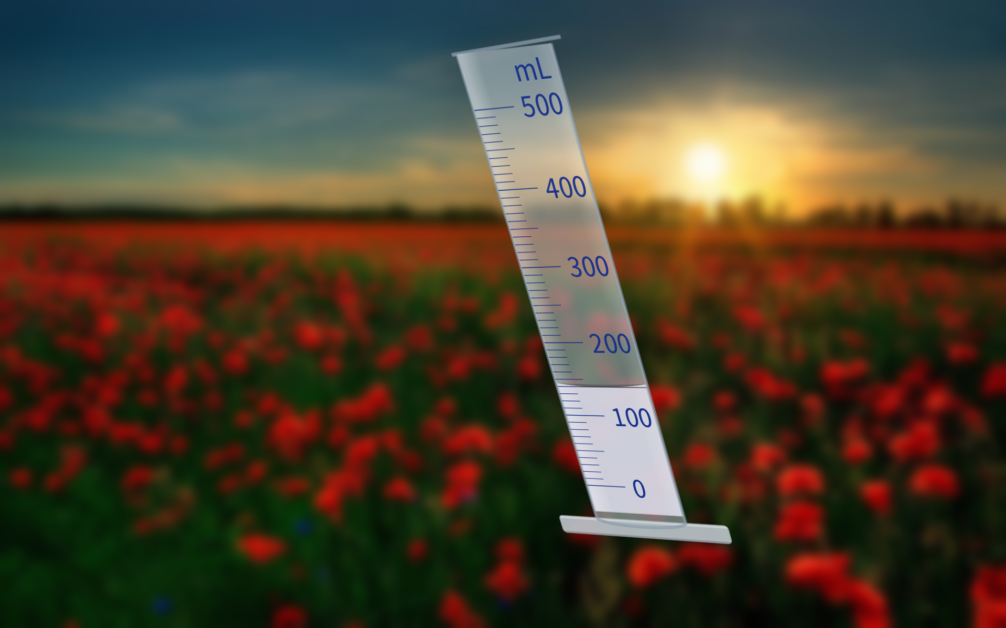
140,mL
